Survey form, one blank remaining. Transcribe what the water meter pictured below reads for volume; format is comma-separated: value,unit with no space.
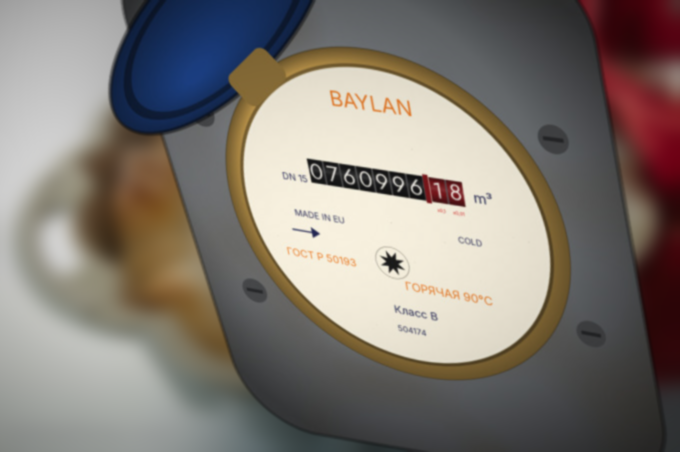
760996.18,m³
